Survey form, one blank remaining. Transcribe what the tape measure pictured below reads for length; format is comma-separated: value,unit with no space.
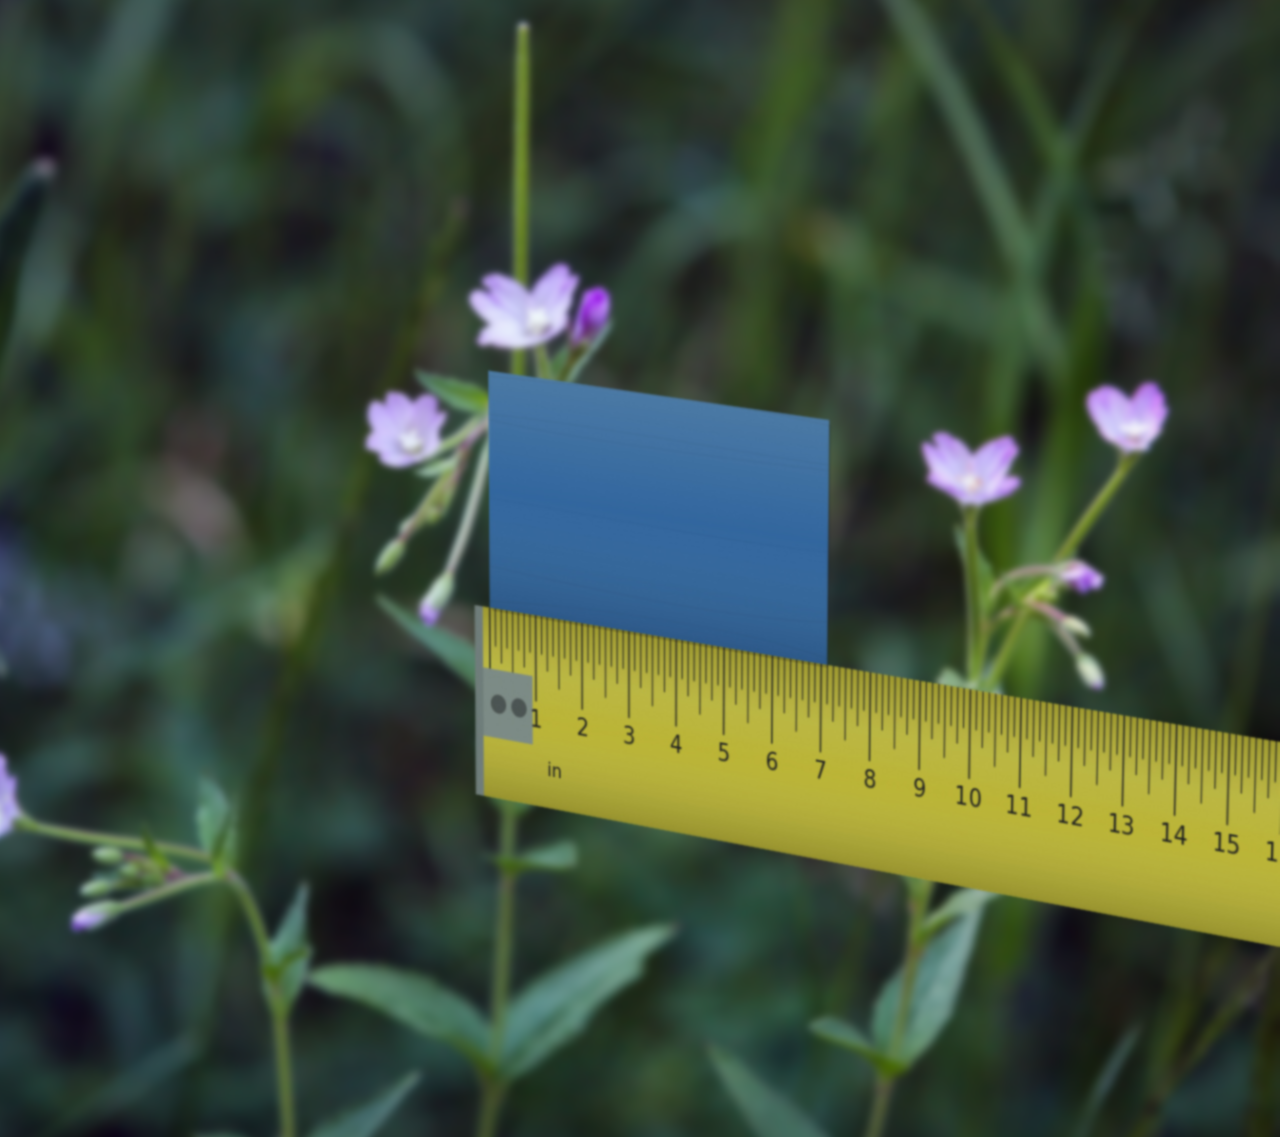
7.125,in
